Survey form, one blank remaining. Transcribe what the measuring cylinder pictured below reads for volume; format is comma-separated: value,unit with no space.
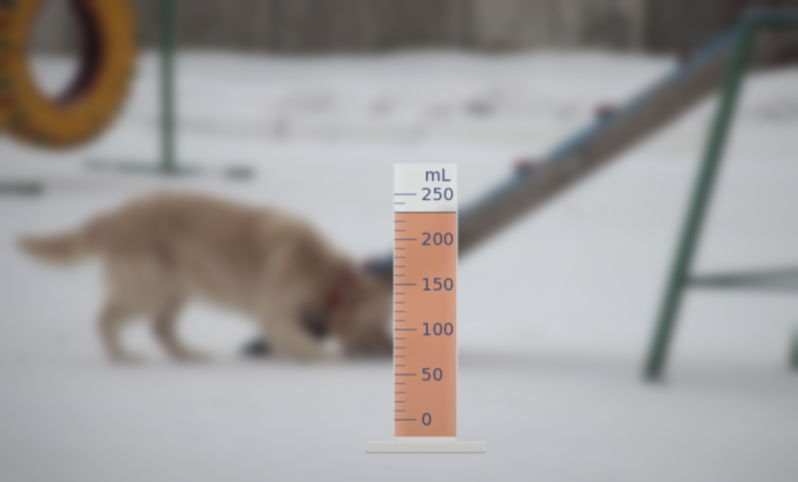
230,mL
